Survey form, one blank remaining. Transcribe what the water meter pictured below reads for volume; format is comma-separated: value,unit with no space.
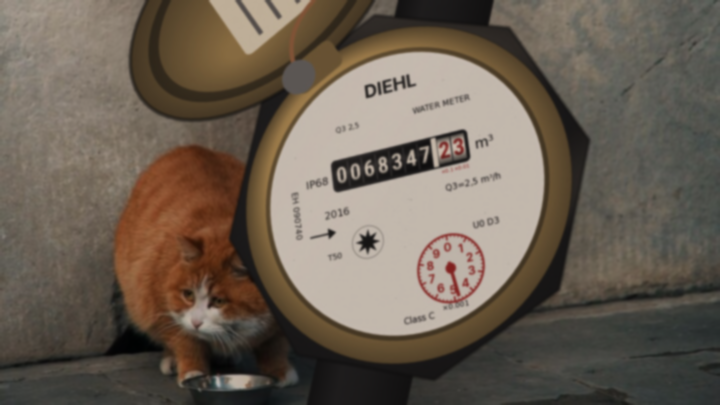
68347.234,m³
